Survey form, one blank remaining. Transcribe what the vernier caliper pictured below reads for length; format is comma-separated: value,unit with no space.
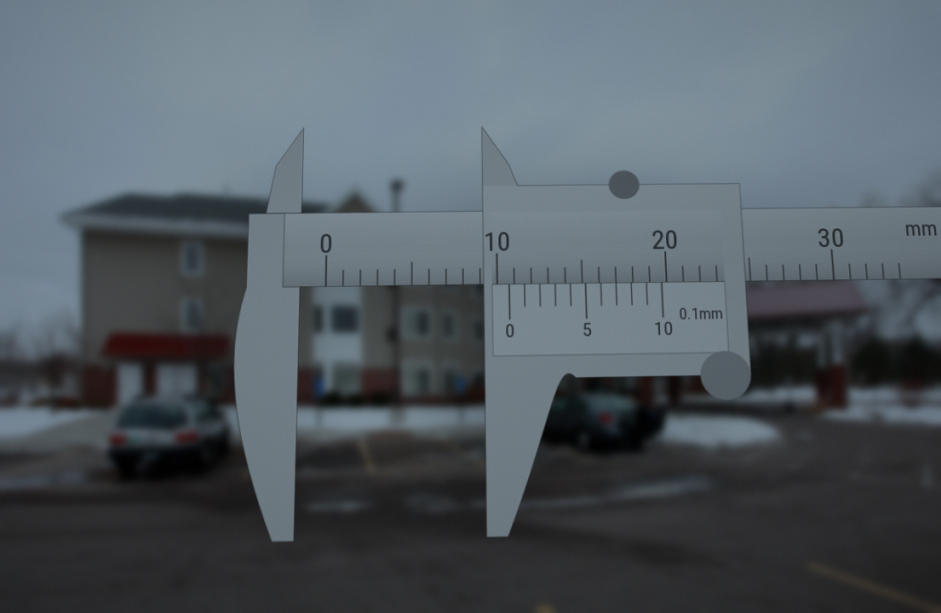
10.7,mm
